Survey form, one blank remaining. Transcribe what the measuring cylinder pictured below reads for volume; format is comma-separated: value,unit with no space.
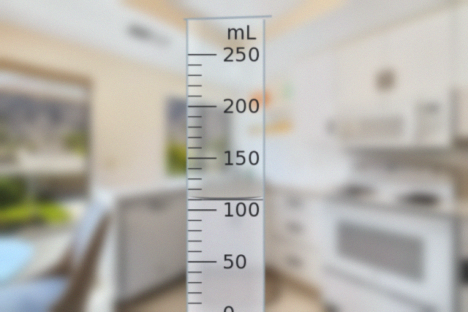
110,mL
